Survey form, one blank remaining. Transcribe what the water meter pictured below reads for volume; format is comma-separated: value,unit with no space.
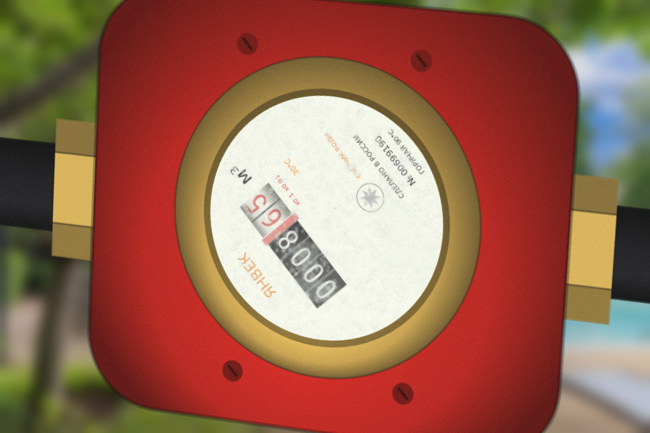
8.65,m³
